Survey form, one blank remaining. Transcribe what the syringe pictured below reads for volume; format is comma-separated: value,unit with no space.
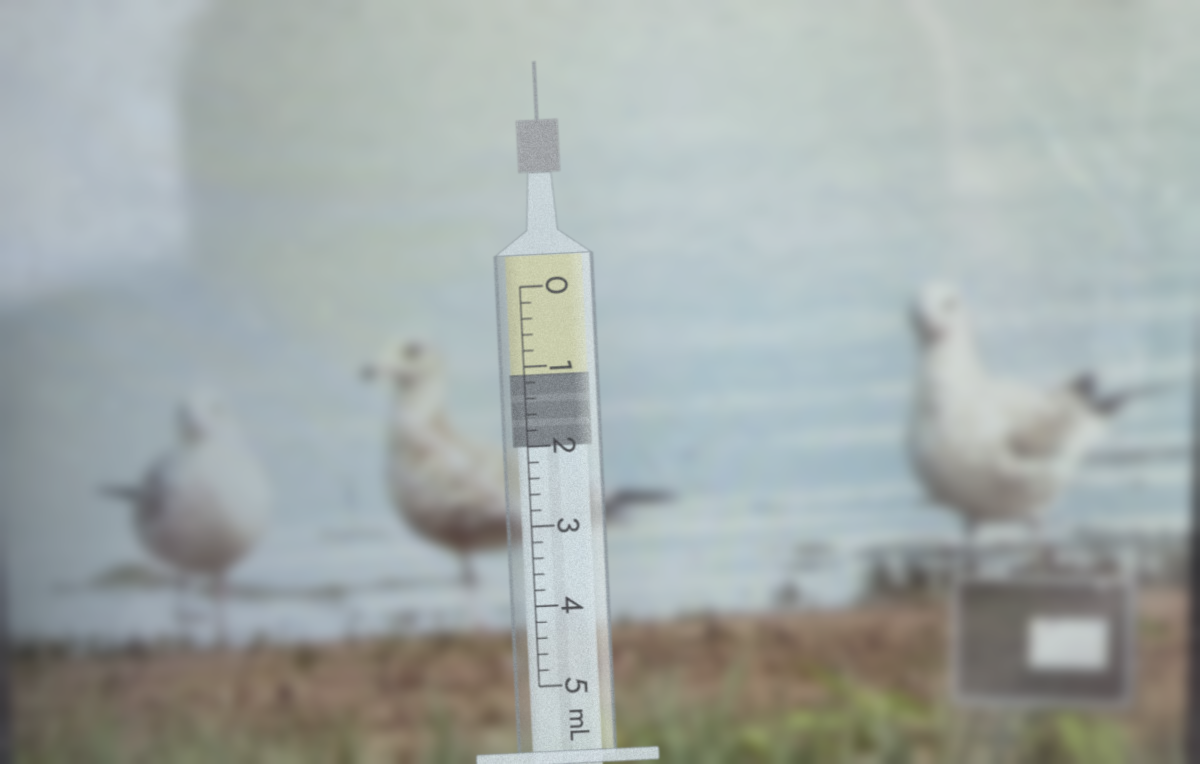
1.1,mL
